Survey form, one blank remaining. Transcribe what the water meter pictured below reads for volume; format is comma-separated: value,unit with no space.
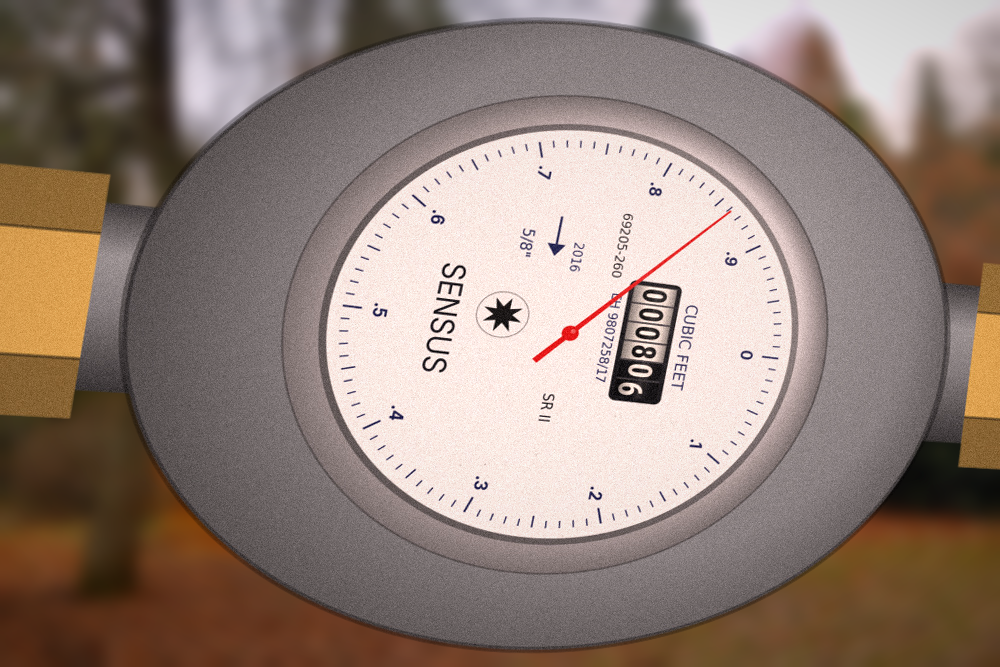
805.86,ft³
